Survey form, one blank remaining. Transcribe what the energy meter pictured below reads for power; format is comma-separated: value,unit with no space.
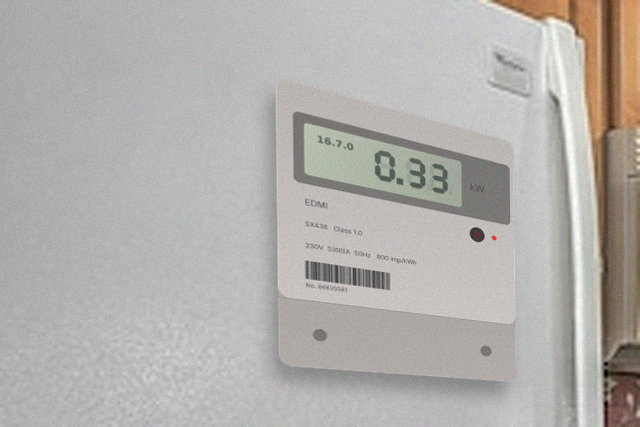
0.33,kW
